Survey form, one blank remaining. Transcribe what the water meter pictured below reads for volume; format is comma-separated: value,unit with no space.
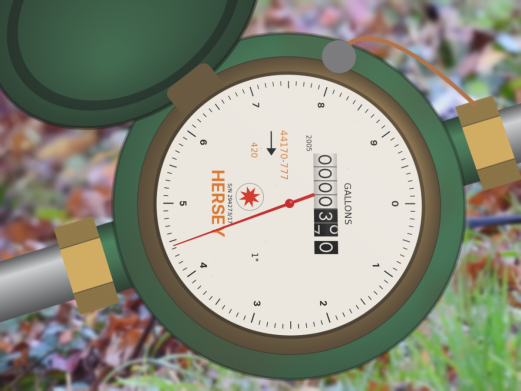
364.4,gal
